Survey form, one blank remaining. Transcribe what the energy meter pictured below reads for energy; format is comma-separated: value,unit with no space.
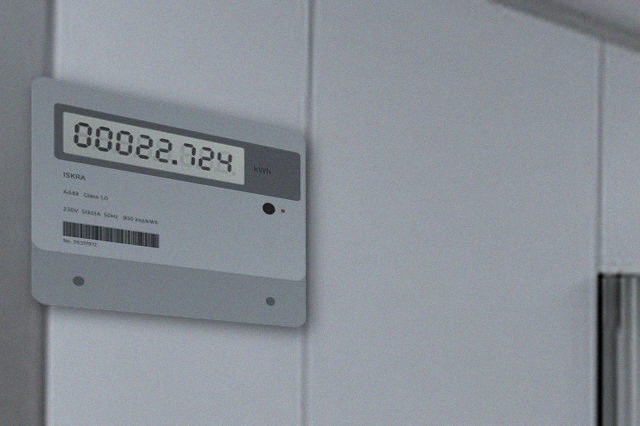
22.724,kWh
